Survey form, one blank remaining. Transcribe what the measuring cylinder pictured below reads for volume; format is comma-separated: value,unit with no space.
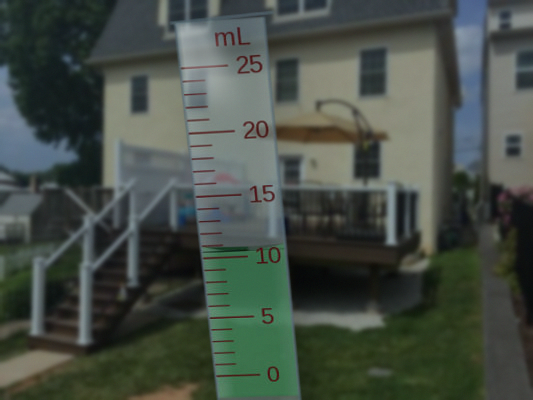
10.5,mL
